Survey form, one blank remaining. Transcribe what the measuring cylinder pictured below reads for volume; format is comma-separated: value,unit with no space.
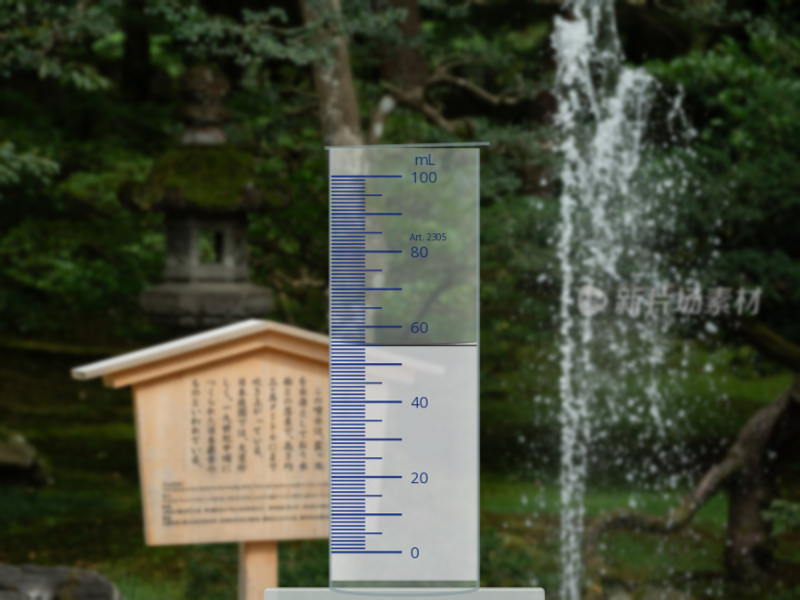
55,mL
